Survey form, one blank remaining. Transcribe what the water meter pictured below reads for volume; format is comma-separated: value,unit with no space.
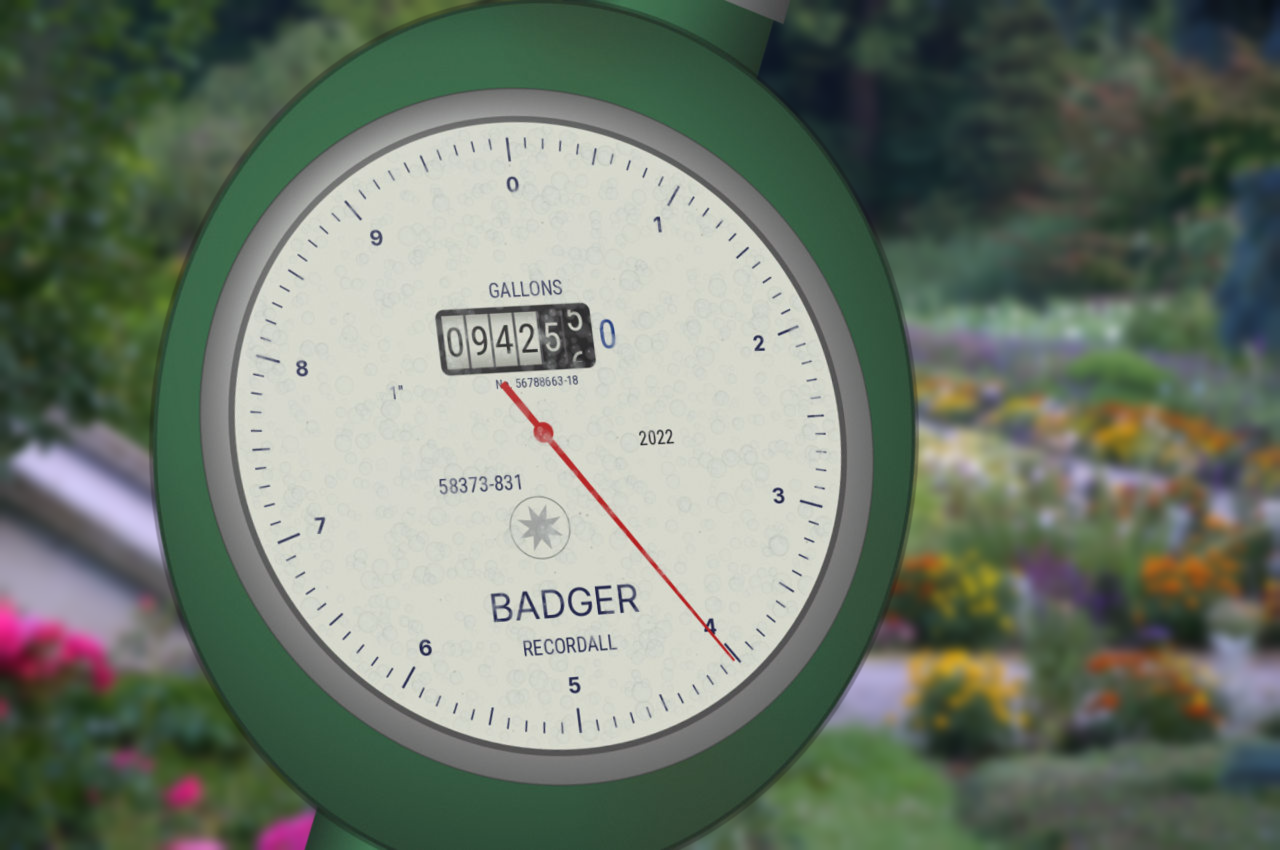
942554.0,gal
